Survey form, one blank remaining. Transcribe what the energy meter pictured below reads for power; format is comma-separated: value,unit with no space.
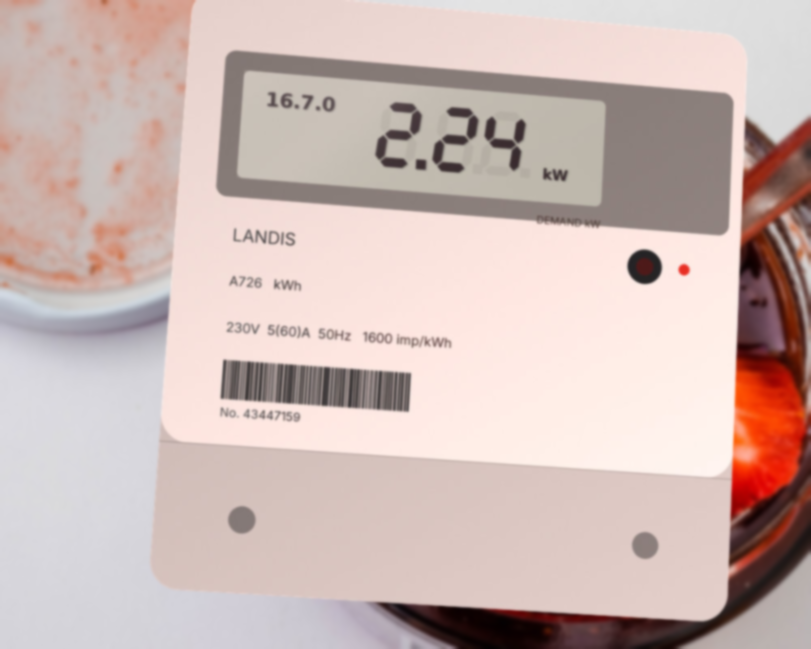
2.24,kW
